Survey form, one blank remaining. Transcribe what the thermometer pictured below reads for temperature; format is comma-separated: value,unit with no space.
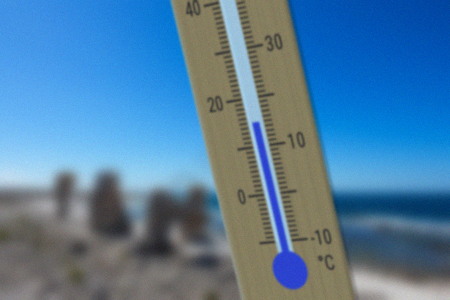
15,°C
